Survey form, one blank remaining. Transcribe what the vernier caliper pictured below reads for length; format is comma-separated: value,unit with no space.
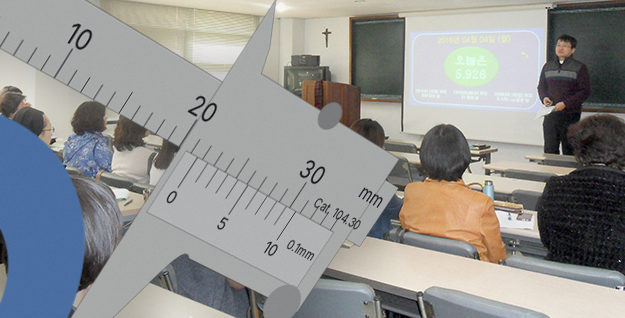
21.6,mm
